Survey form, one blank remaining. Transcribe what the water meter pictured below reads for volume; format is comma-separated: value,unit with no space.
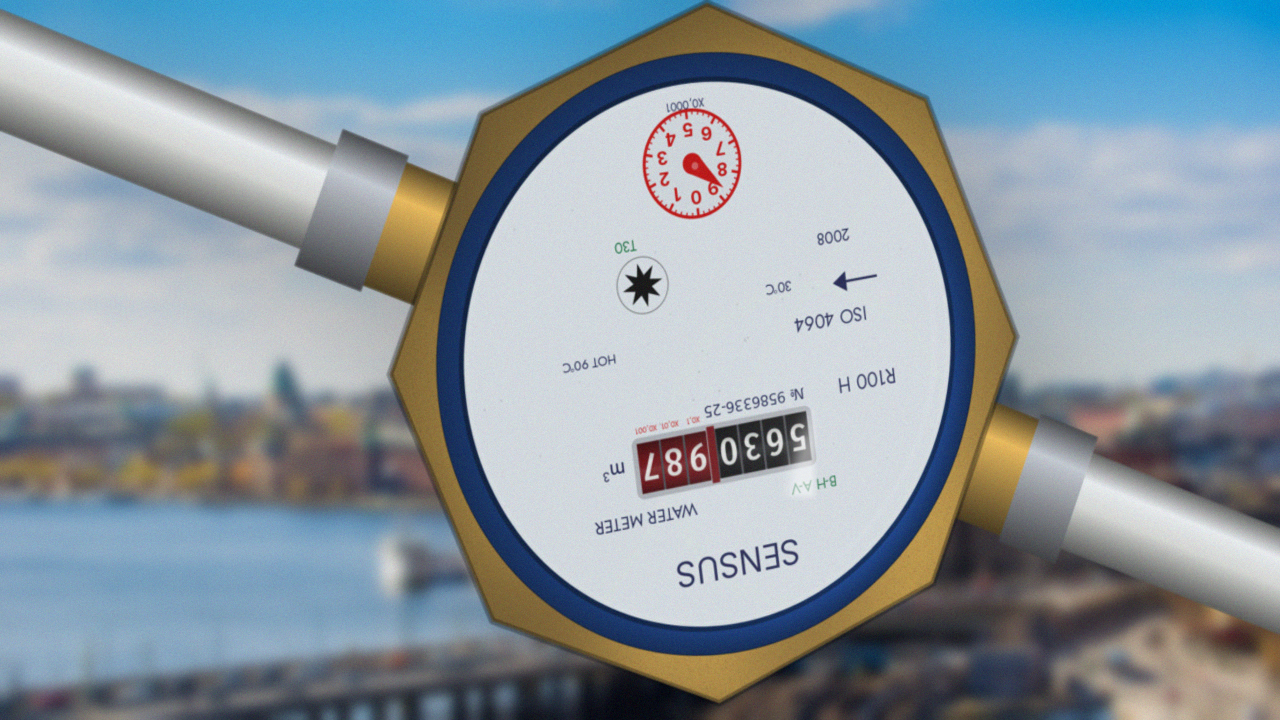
5630.9878,m³
